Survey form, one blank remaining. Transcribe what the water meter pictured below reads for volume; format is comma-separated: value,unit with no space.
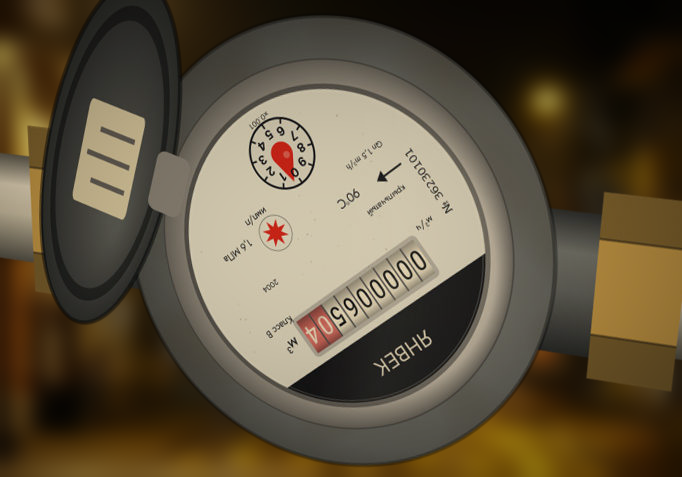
65.040,m³
